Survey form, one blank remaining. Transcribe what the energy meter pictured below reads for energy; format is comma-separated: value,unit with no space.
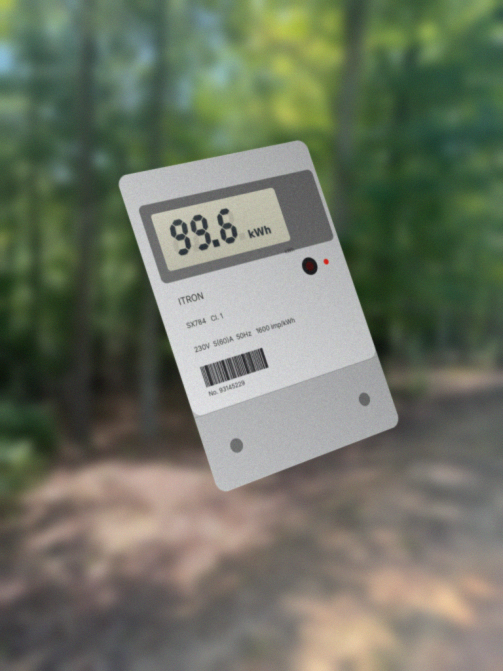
99.6,kWh
